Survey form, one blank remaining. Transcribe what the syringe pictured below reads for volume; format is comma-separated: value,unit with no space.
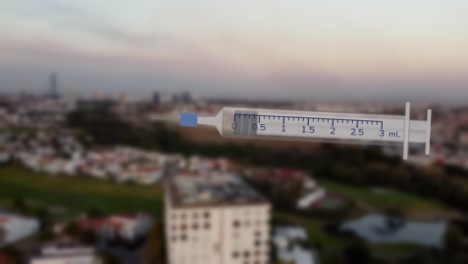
0,mL
